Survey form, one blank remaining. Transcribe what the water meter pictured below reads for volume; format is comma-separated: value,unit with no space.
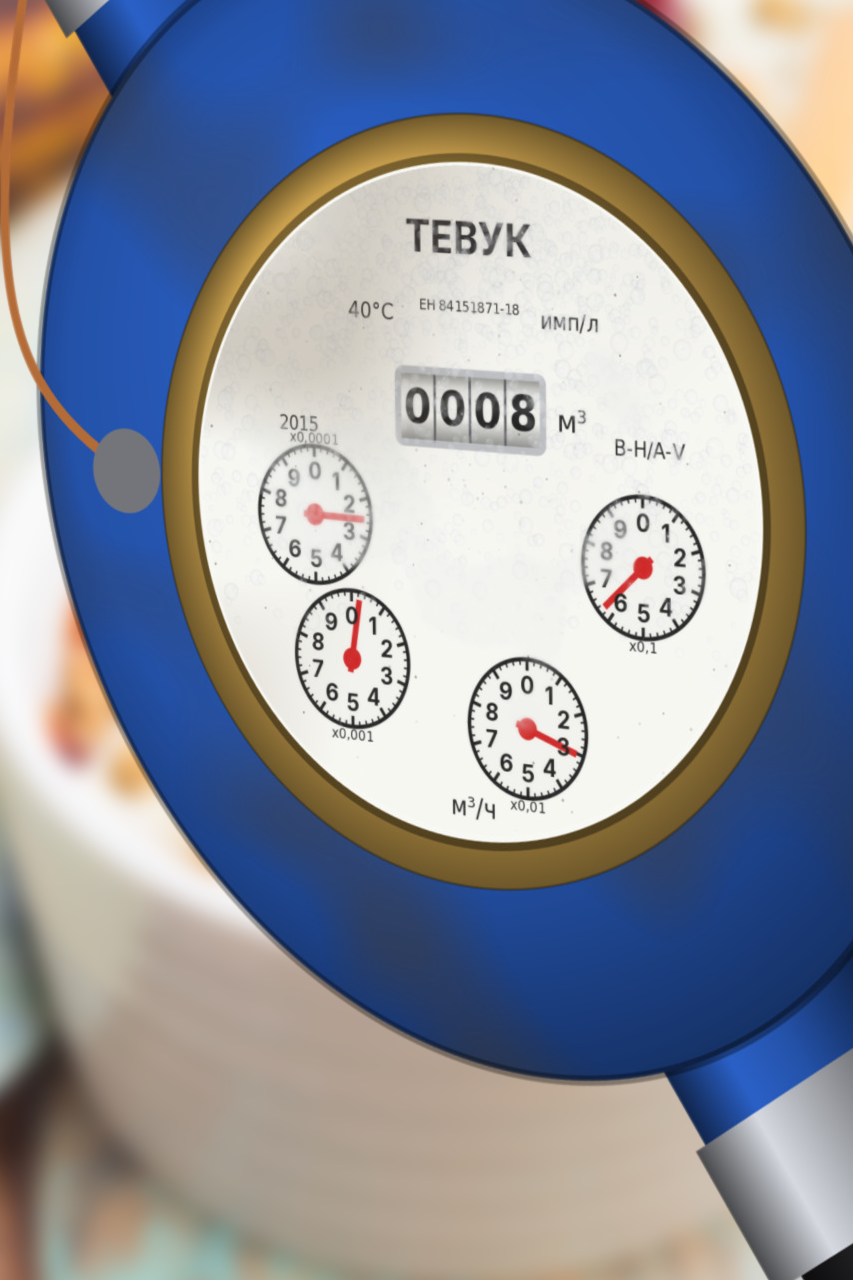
8.6302,m³
